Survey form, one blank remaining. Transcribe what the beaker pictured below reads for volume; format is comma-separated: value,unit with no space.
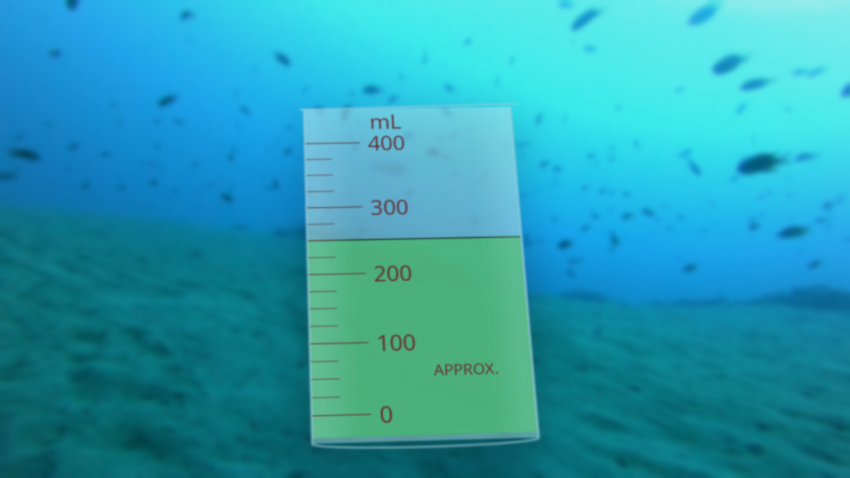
250,mL
